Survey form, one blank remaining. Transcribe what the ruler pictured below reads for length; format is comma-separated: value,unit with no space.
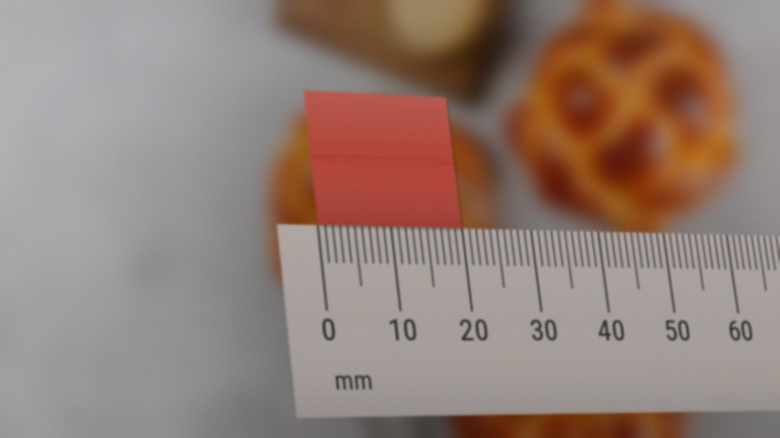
20,mm
